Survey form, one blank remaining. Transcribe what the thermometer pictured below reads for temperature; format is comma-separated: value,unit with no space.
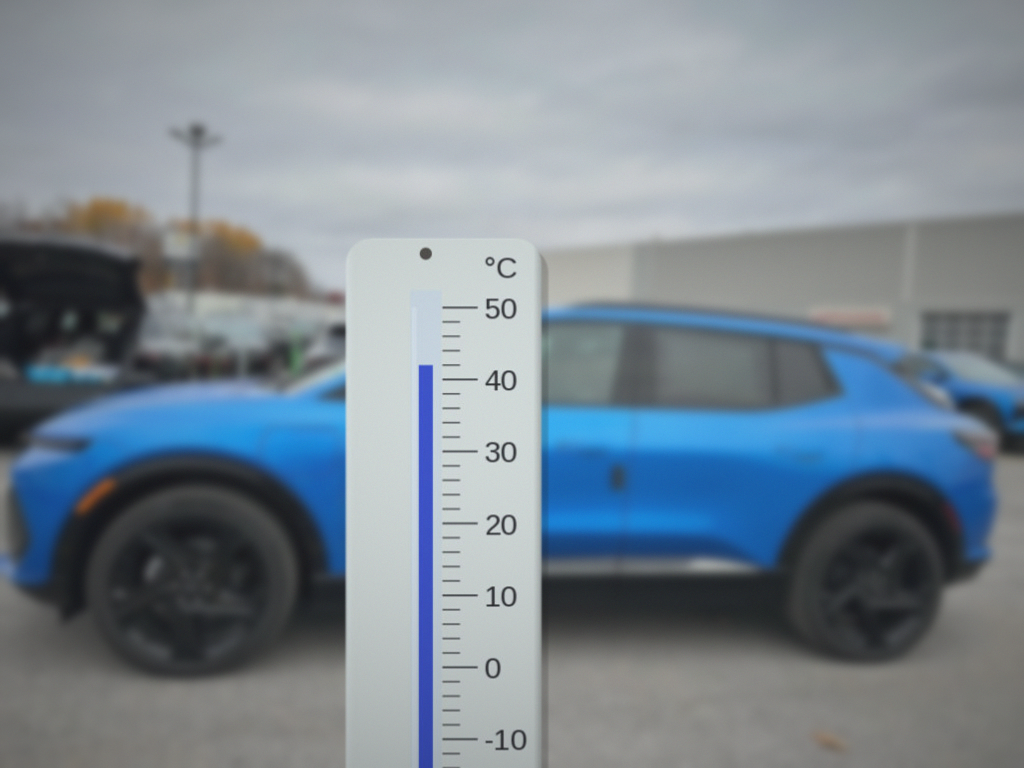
42,°C
